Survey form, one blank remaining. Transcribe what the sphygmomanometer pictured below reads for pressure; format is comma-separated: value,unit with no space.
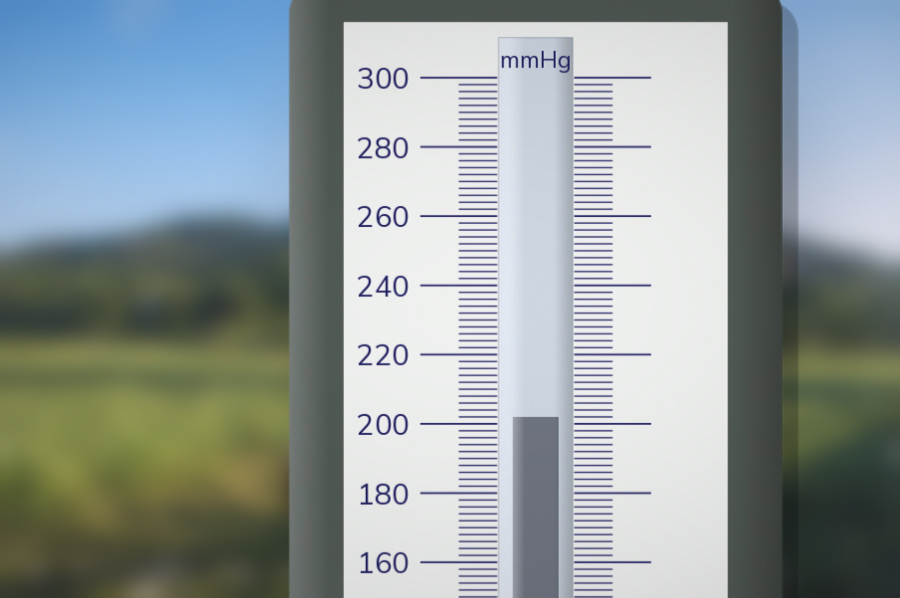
202,mmHg
